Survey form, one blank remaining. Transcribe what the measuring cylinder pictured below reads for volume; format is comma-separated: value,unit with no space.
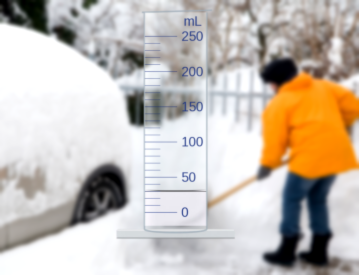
30,mL
